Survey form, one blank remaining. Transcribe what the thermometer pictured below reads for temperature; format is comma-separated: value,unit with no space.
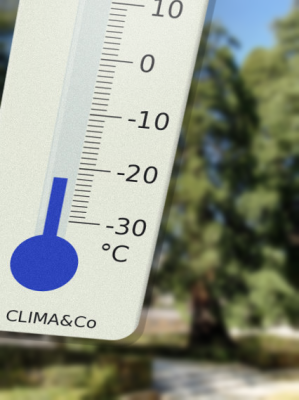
-22,°C
